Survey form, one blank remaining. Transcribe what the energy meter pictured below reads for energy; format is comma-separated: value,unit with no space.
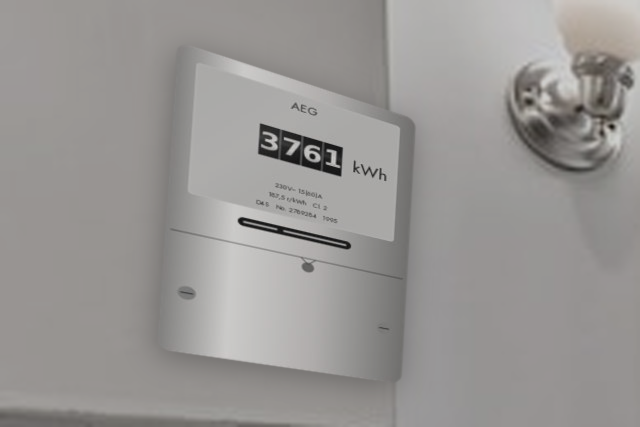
3761,kWh
